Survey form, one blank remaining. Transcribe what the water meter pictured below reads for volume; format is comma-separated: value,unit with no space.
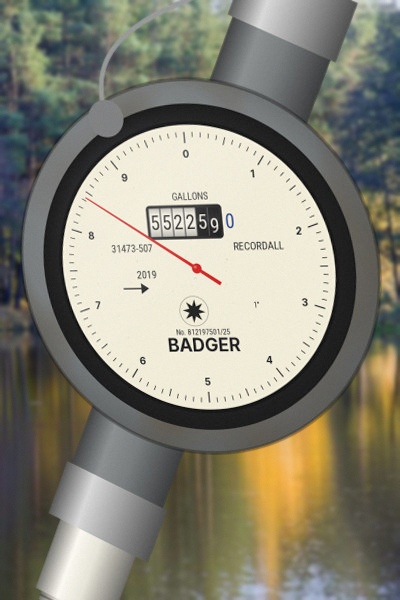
5522588.4,gal
